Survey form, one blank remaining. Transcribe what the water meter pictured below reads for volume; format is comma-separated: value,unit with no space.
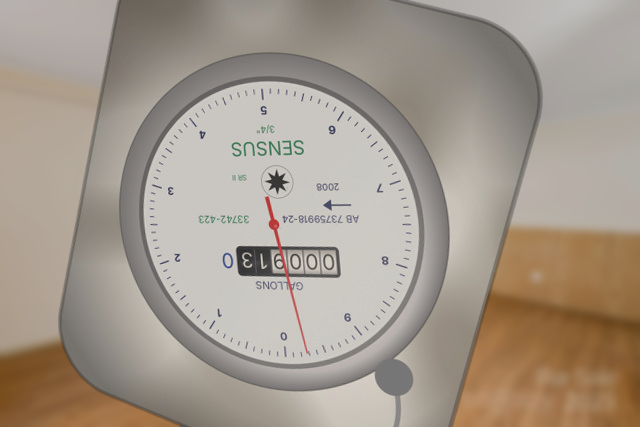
9129.7,gal
